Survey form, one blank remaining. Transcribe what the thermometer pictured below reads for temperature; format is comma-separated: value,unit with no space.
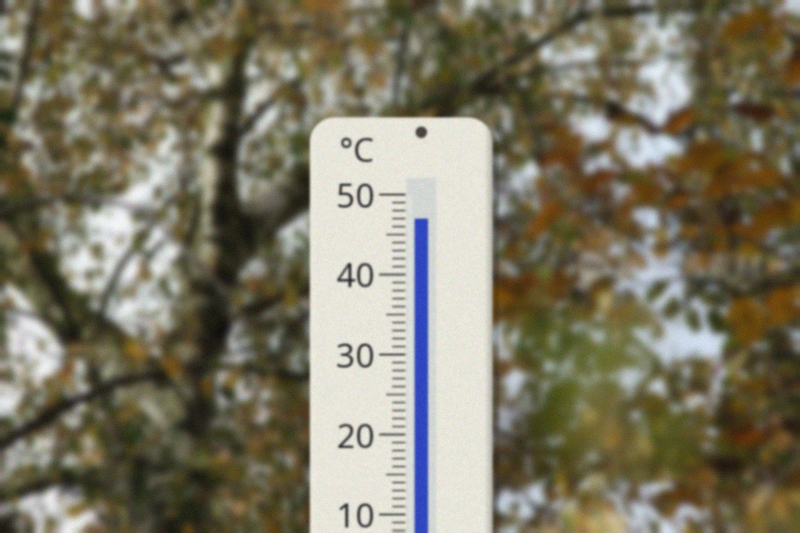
47,°C
